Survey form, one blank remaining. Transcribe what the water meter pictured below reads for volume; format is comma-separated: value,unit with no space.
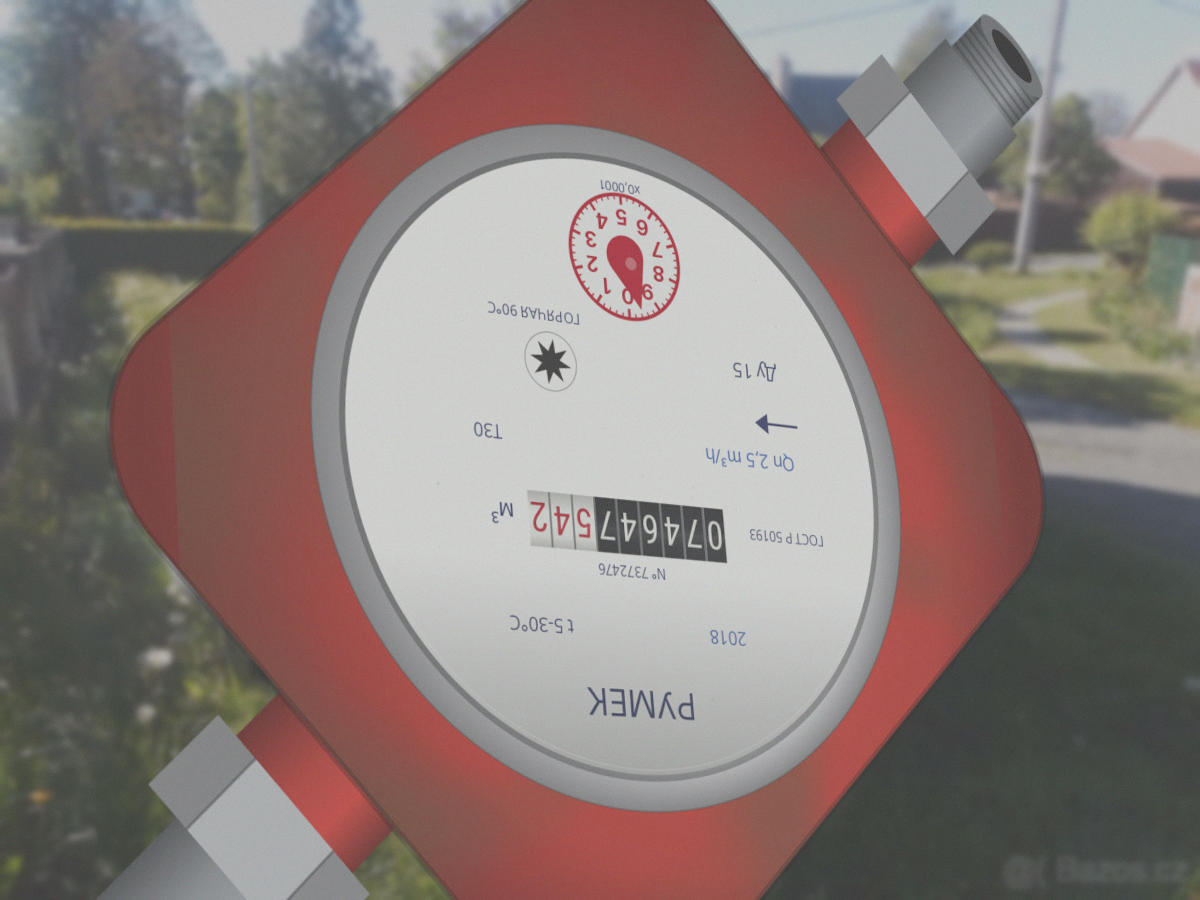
74647.5419,m³
